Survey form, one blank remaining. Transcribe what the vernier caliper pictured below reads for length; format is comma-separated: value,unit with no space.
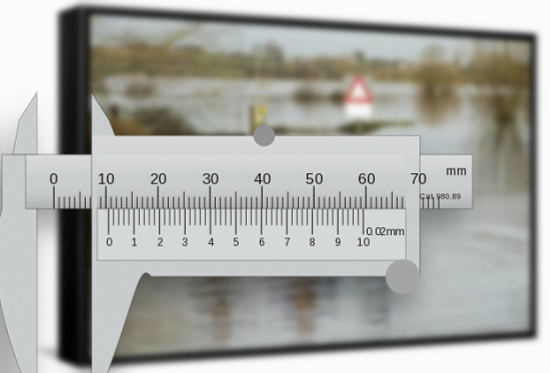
10.5,mm
